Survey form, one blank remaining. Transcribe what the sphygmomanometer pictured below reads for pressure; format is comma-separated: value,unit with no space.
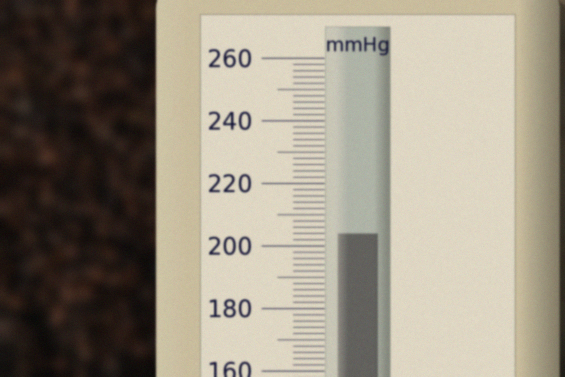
204,mmHg
